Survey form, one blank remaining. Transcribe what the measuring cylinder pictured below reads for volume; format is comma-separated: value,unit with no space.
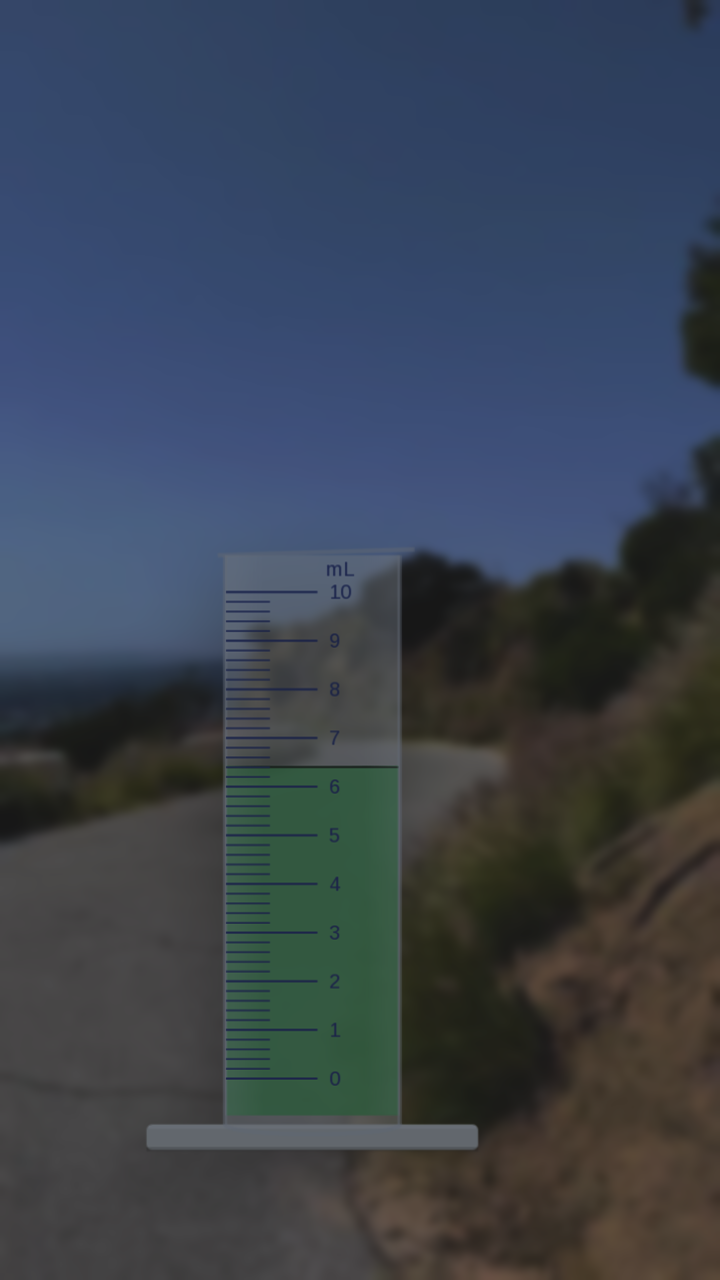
6.4,mL
